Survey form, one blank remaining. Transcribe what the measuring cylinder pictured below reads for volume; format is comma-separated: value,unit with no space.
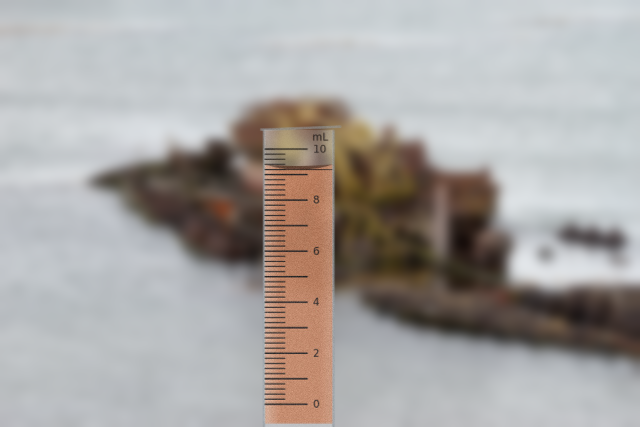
9.2,mL
